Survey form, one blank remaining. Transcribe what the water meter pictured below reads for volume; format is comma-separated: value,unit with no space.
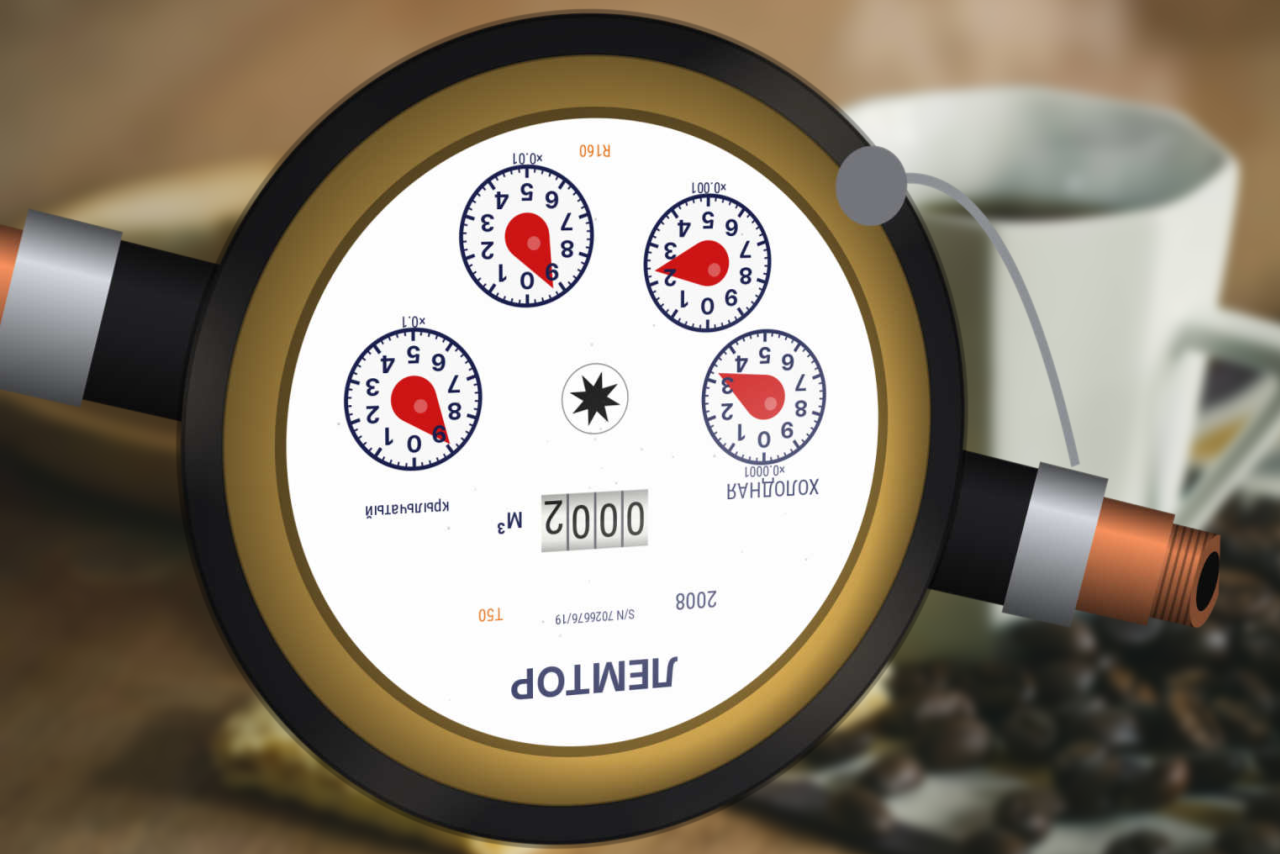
1.8923,m³
